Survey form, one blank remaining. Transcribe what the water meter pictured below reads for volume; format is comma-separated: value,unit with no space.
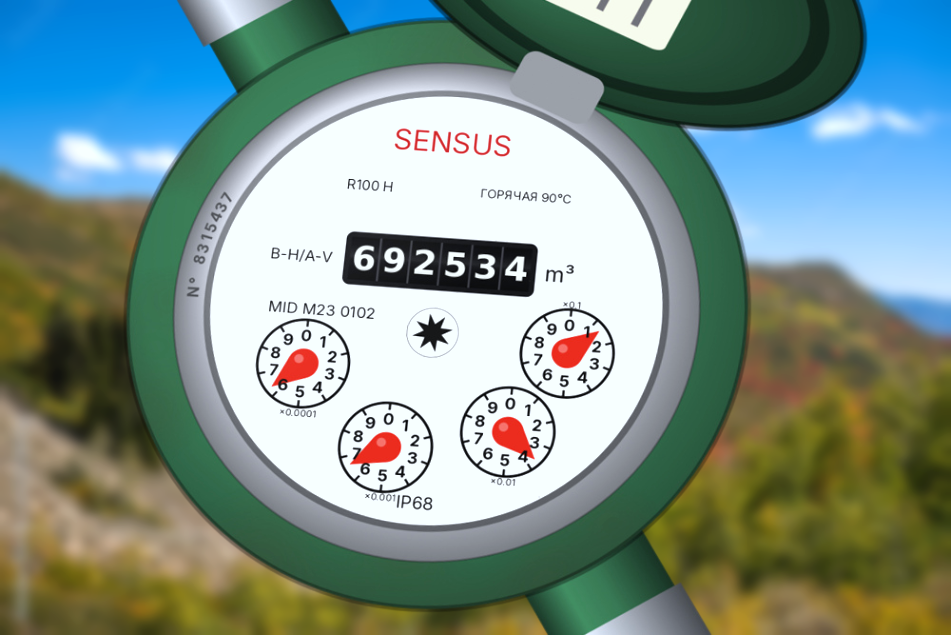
692534.1366,m³
